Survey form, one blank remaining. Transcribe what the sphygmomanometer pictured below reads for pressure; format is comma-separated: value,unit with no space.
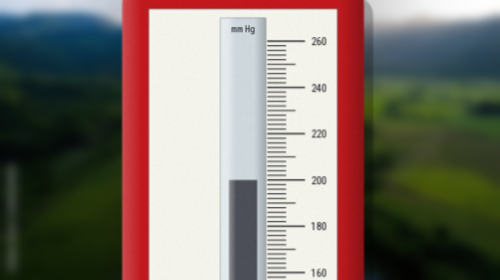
200,mmHg
